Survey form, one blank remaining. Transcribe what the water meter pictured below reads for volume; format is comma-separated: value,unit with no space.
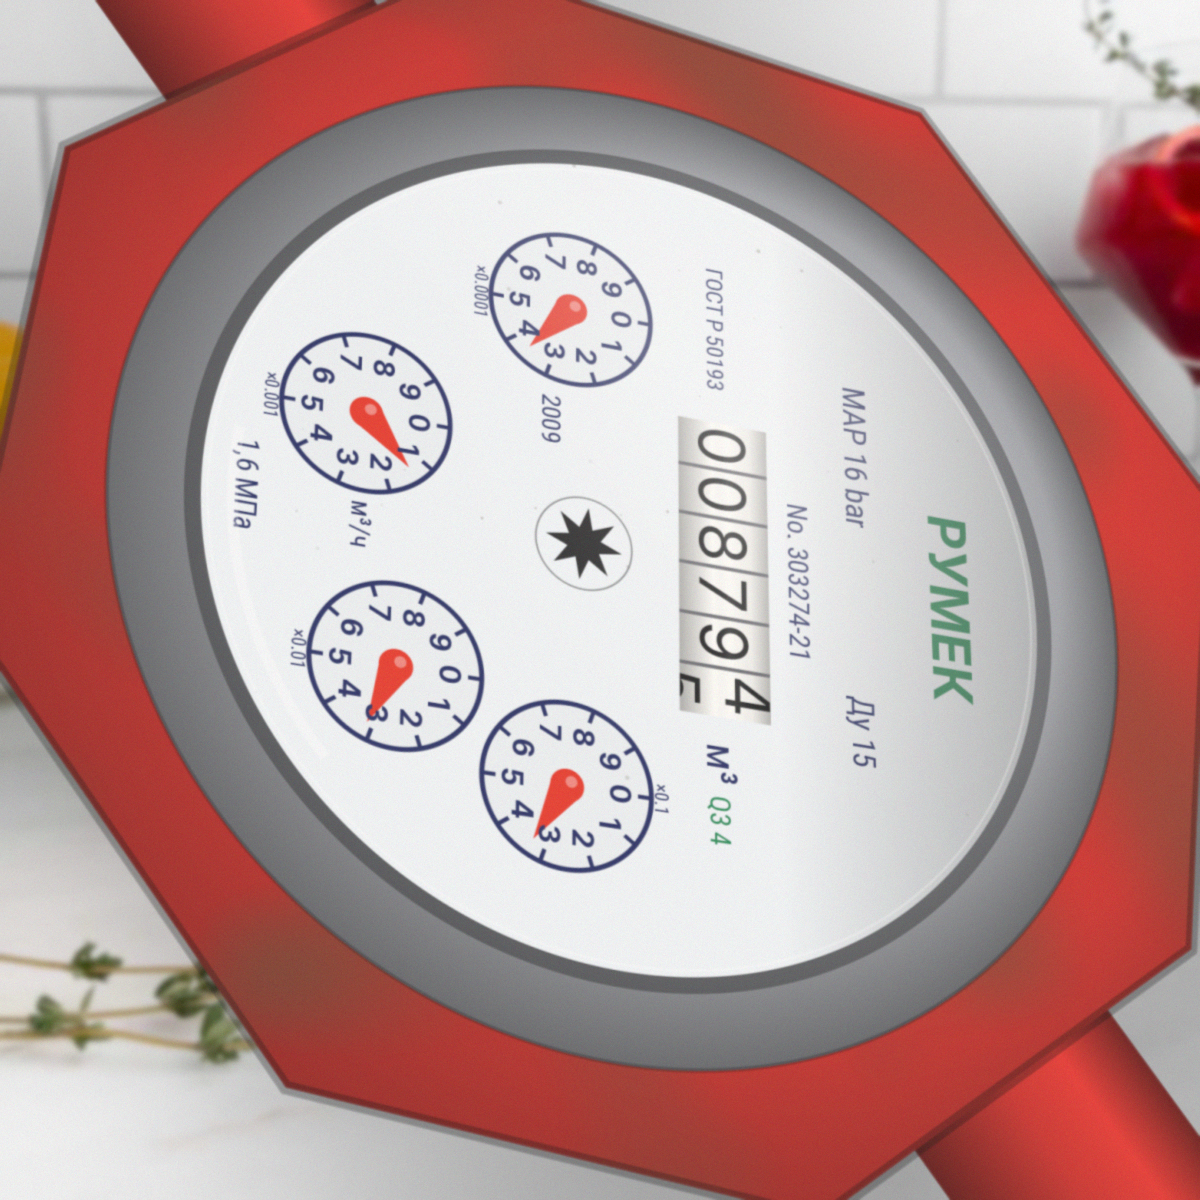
8794.3313,m³
